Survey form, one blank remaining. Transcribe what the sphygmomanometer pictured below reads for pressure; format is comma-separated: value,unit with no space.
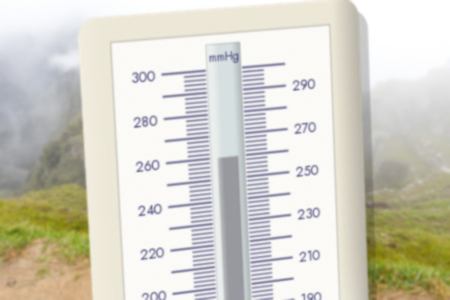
260,mmHg
